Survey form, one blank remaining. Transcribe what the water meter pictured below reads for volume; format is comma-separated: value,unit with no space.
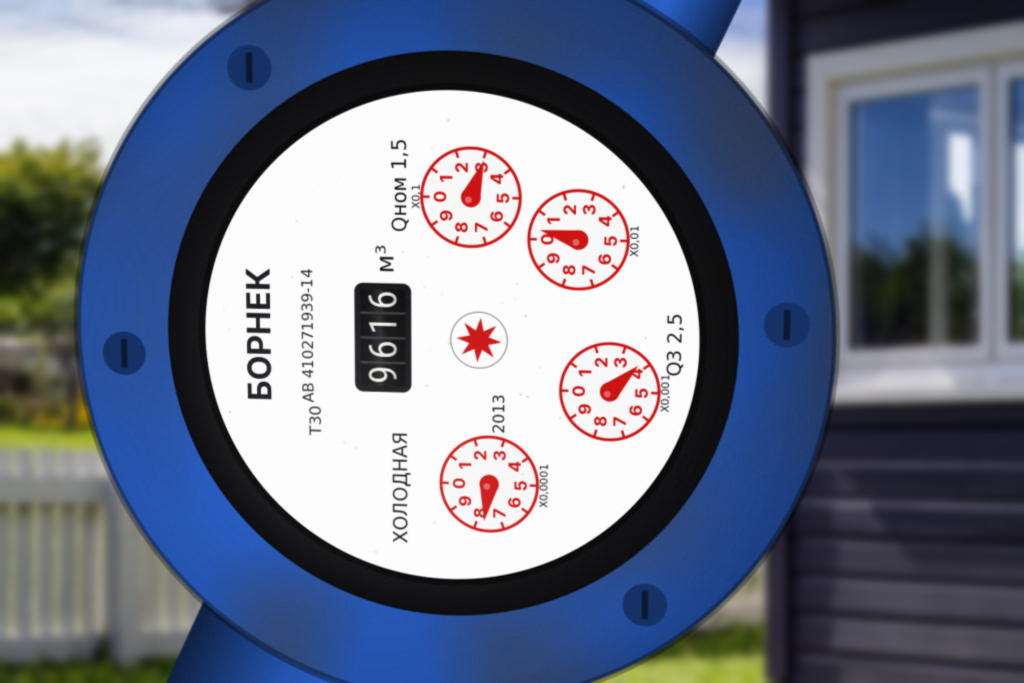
9616.3037,m³
